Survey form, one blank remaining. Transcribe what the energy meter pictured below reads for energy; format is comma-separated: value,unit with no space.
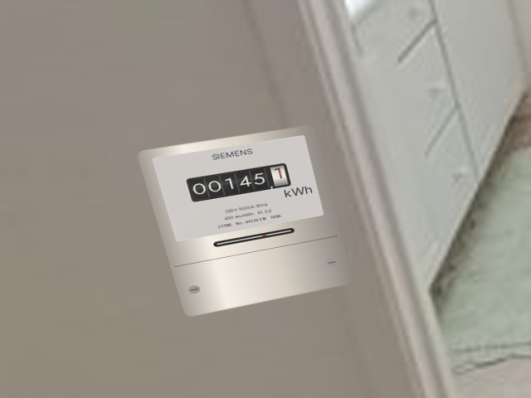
145.1,kWh
